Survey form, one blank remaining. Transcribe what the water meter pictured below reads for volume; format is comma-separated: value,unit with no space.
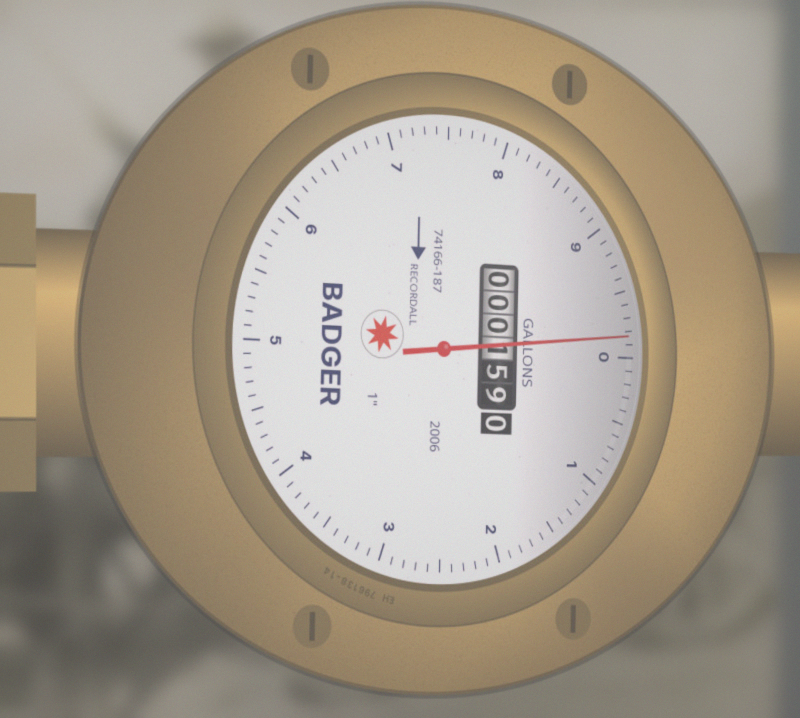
1589.8,gal
